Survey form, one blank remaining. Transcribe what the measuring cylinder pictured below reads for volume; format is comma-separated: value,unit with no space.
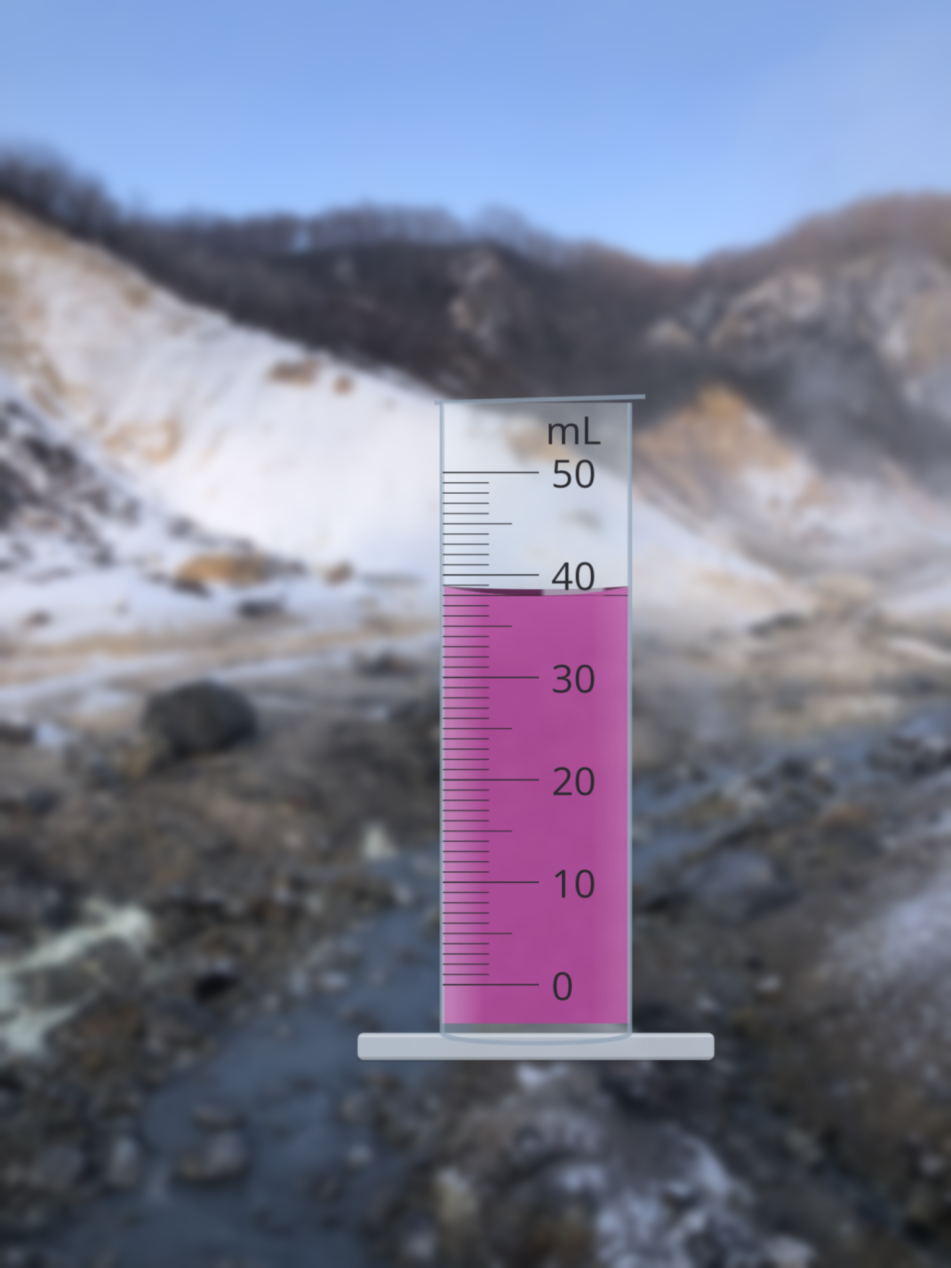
38,mL
